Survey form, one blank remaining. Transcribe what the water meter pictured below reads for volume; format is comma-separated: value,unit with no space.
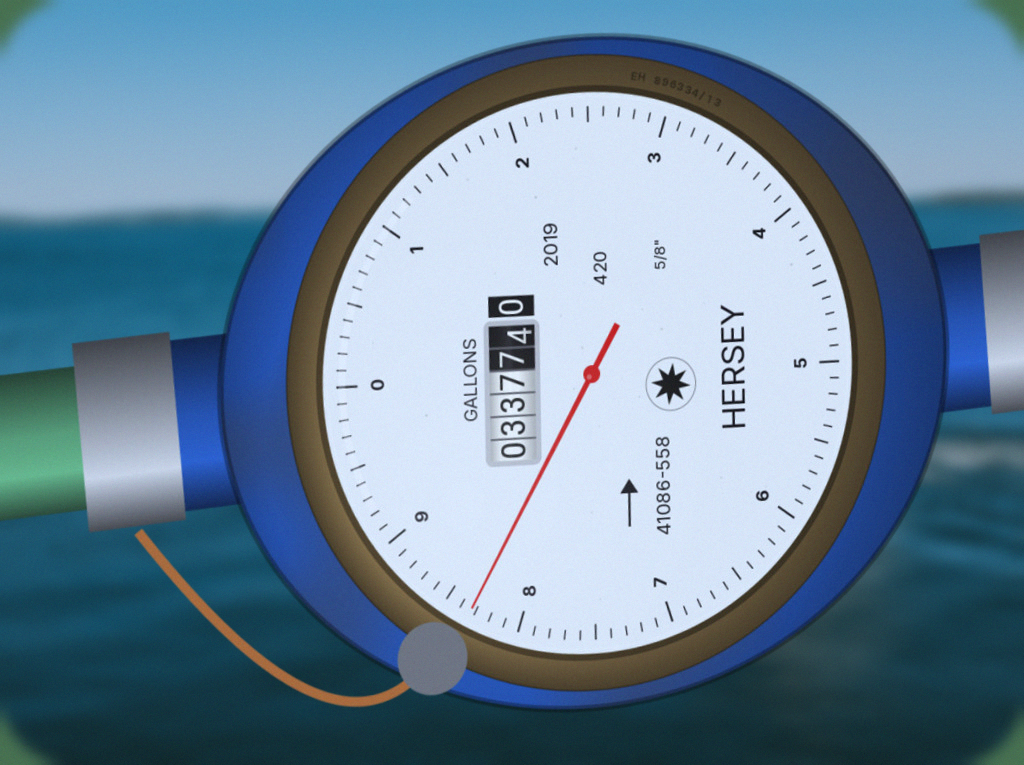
337738.3,gal
